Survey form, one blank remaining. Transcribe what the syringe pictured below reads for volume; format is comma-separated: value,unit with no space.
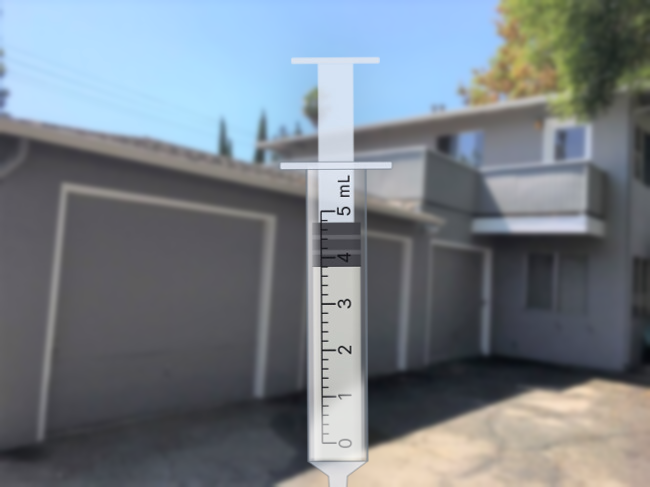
3.8,mL
